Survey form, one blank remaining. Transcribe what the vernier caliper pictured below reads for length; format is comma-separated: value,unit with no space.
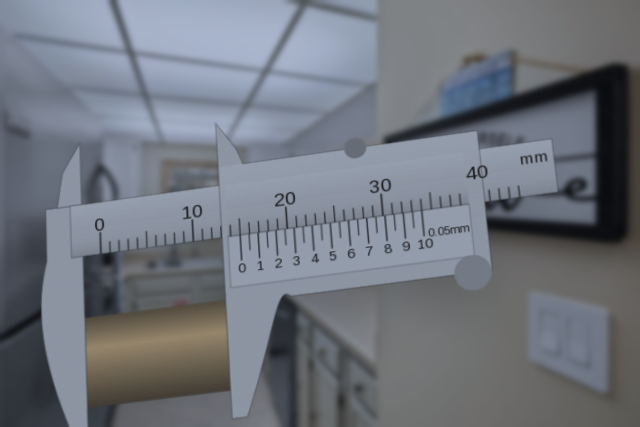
15.0,mm
